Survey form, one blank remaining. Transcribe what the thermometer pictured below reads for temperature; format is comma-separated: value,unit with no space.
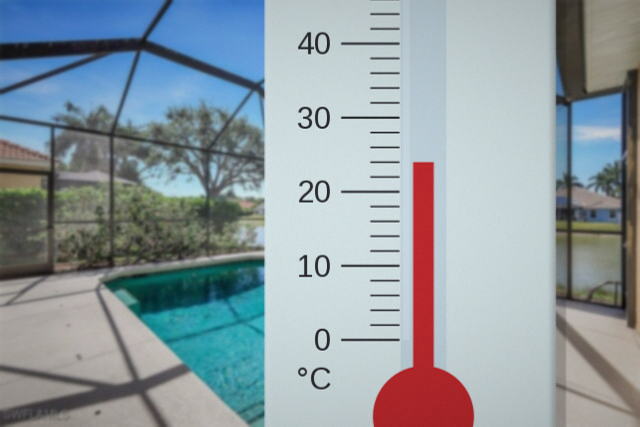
24,°C
